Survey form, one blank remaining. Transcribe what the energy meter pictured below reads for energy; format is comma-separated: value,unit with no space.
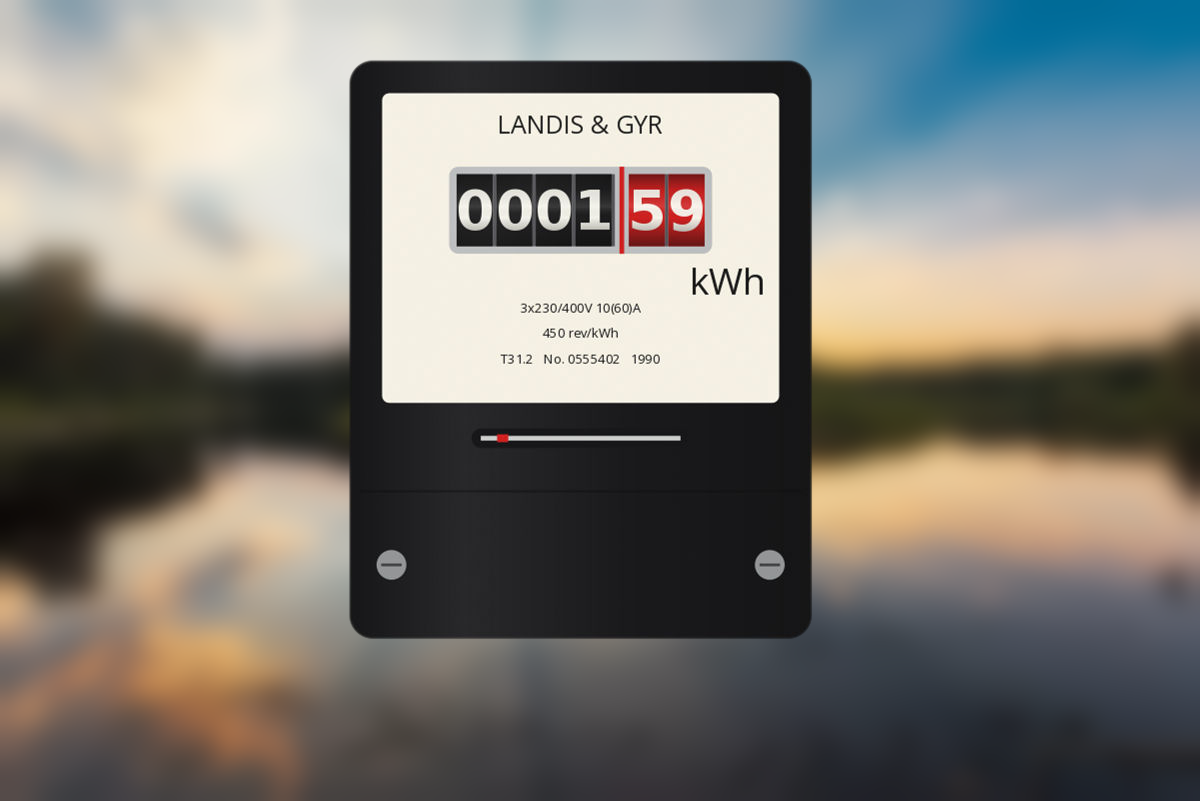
1.59,kWh
